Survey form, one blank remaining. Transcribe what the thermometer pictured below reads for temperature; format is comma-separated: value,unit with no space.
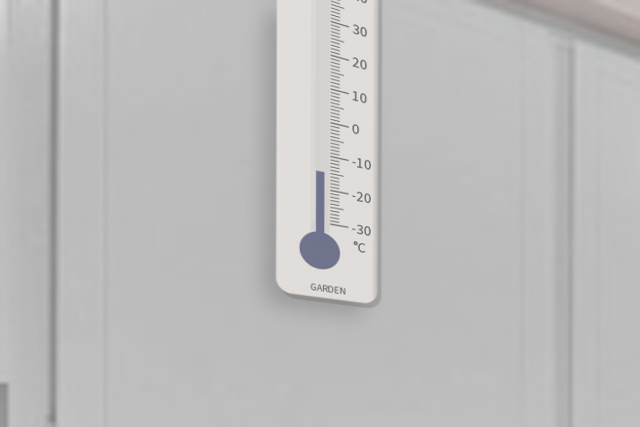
-15,°C
